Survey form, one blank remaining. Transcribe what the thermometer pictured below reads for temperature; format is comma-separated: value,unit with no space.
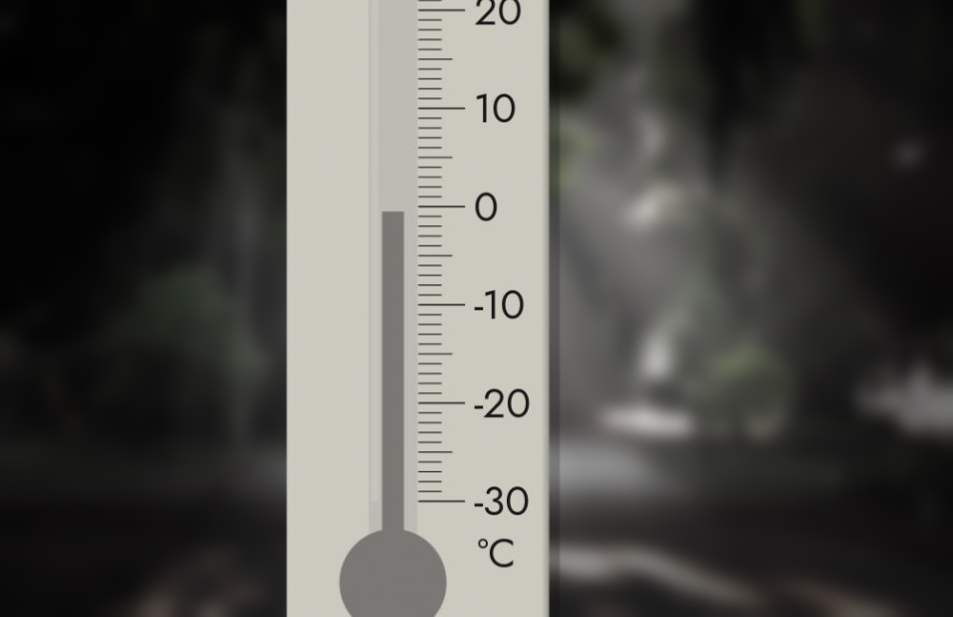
-0.5,°C
